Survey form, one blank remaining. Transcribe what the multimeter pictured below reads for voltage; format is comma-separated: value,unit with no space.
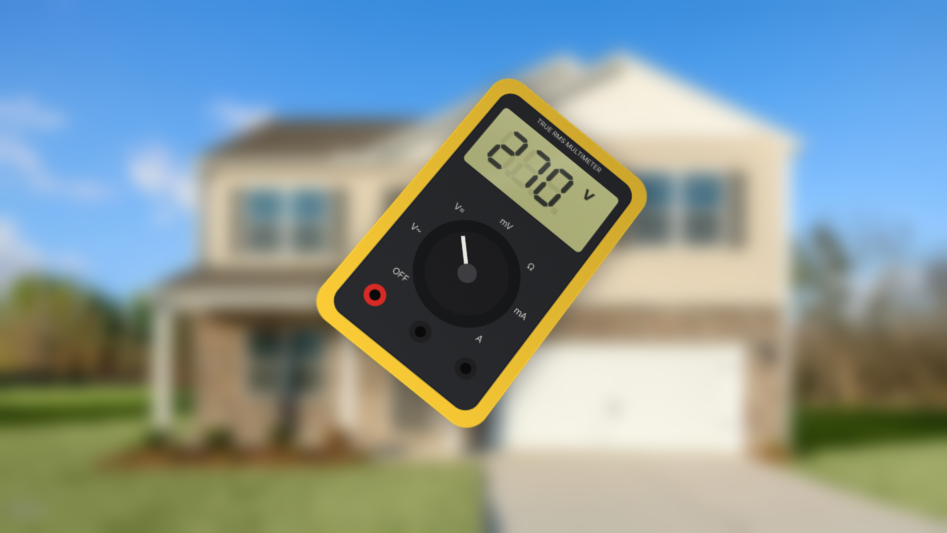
270,V
